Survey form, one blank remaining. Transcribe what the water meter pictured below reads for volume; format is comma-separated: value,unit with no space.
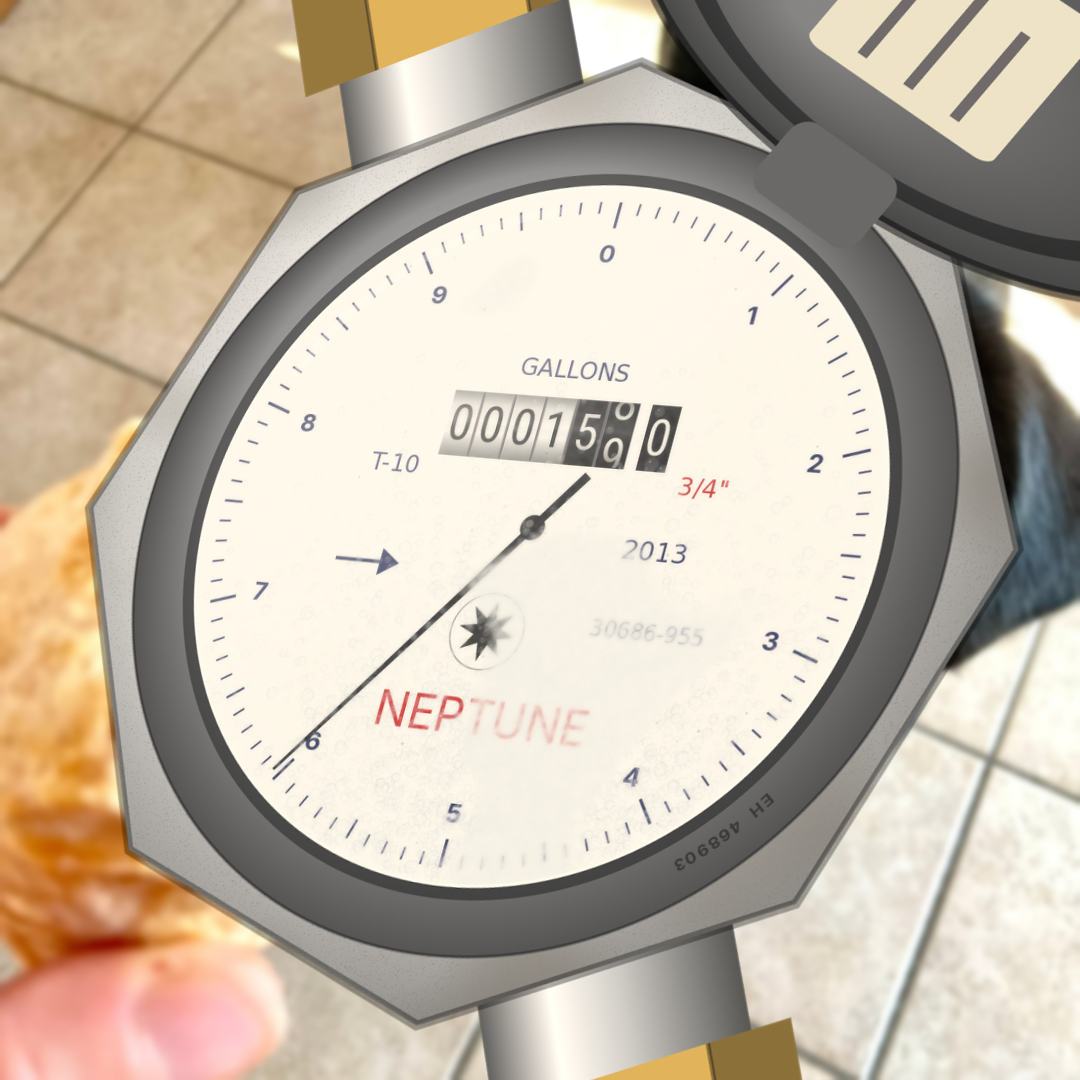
1586.0,gal
